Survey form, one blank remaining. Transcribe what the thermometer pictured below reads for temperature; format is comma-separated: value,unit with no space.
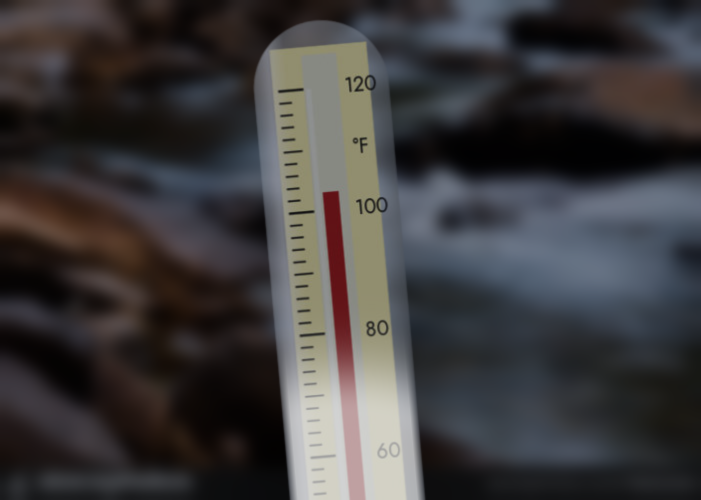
103,°F
